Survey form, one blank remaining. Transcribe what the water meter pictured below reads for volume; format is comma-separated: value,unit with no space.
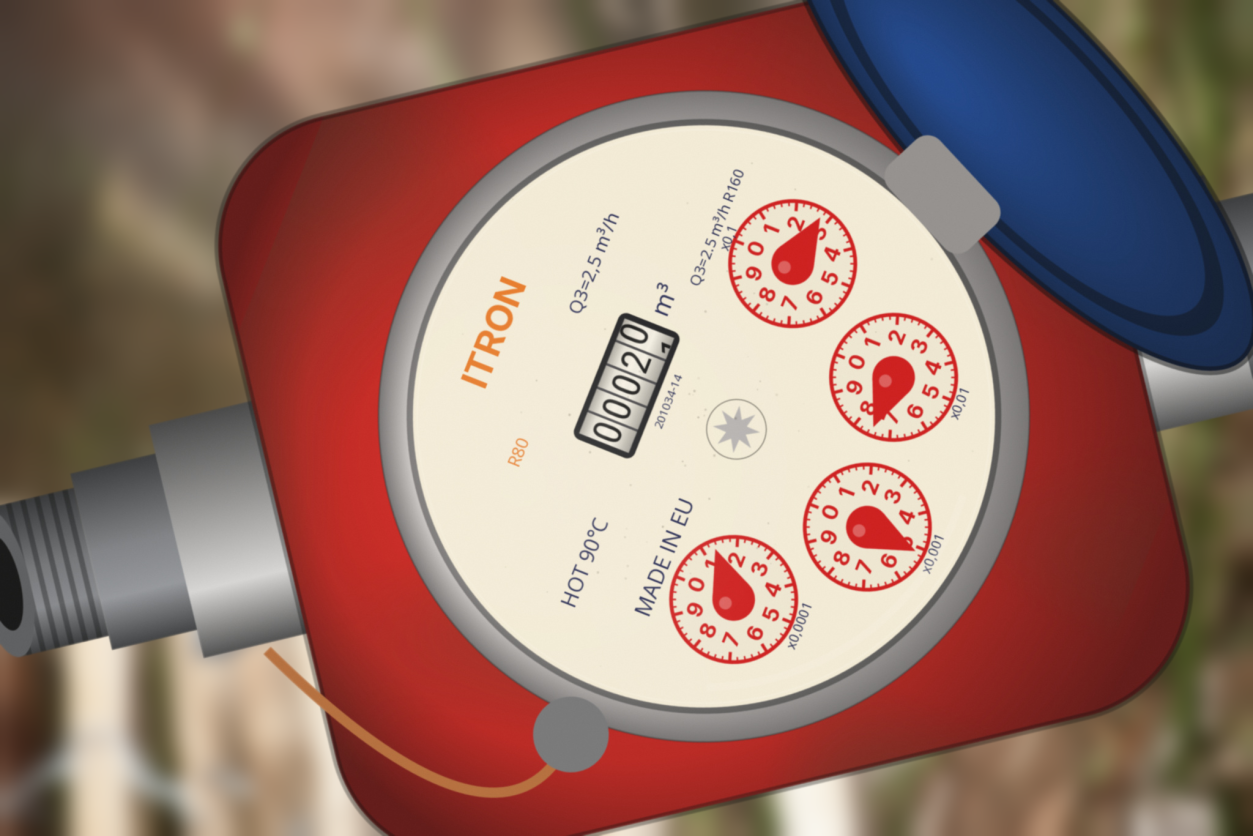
20.2751,m³
